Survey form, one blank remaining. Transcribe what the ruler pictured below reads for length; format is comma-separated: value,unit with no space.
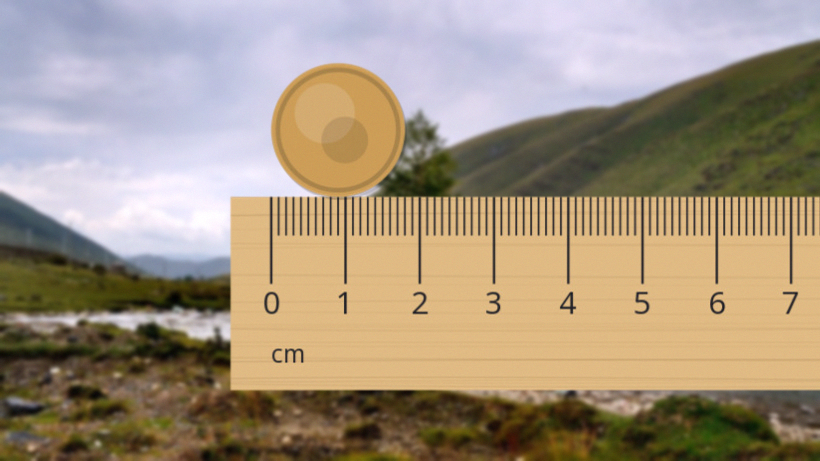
1.8,cm
